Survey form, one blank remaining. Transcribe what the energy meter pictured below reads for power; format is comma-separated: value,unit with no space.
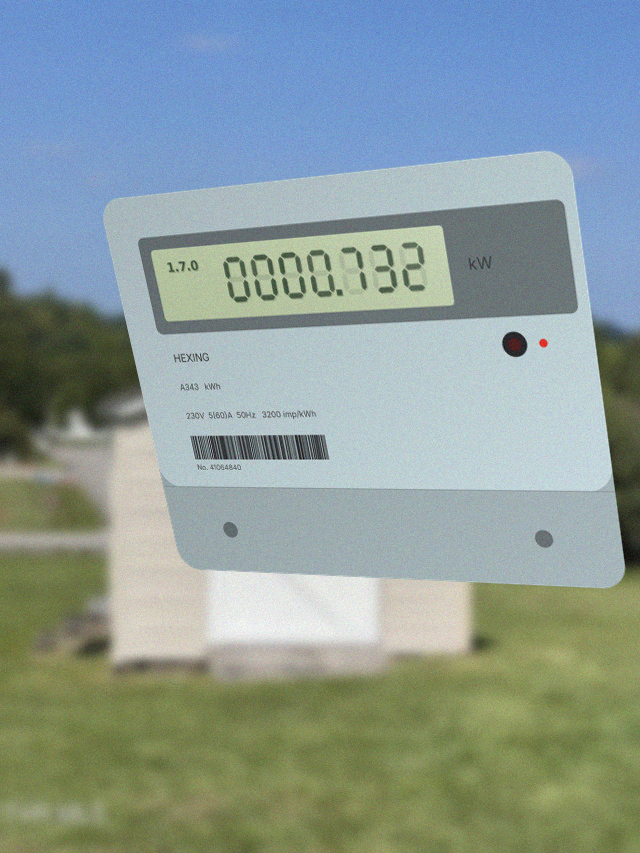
0.732,kW
